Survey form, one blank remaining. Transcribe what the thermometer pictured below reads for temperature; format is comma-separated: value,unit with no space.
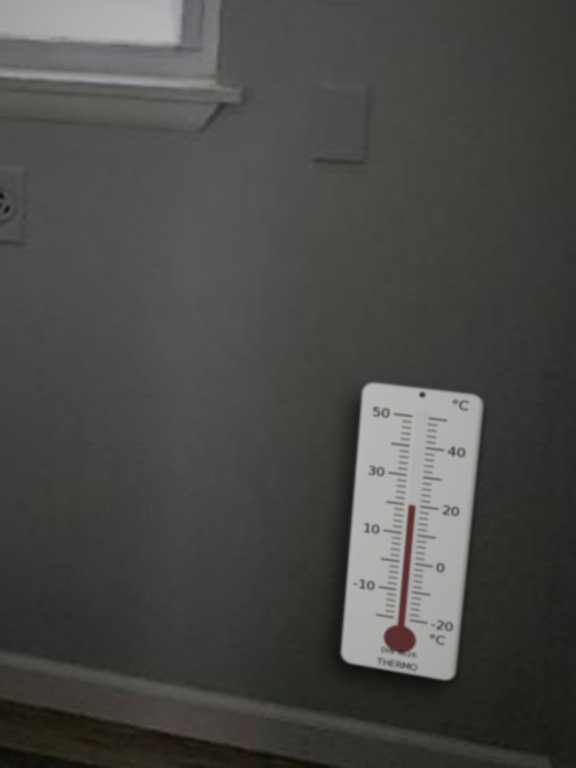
20,°C
